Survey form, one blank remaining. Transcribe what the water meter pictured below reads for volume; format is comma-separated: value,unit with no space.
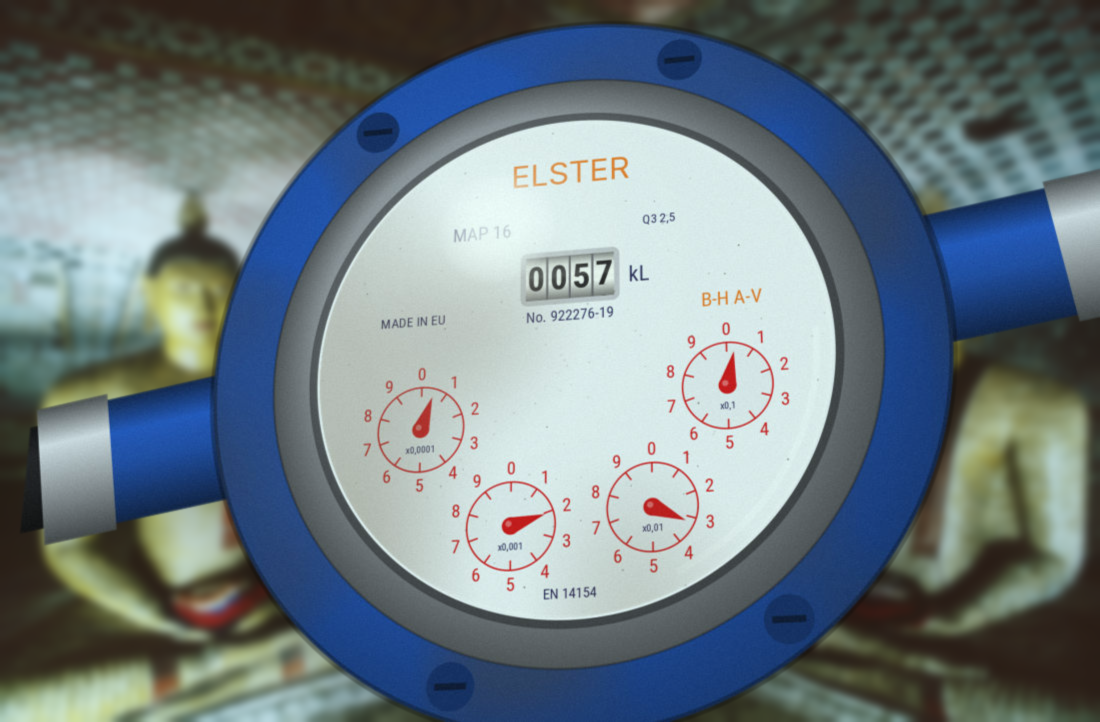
57.0320,kL
